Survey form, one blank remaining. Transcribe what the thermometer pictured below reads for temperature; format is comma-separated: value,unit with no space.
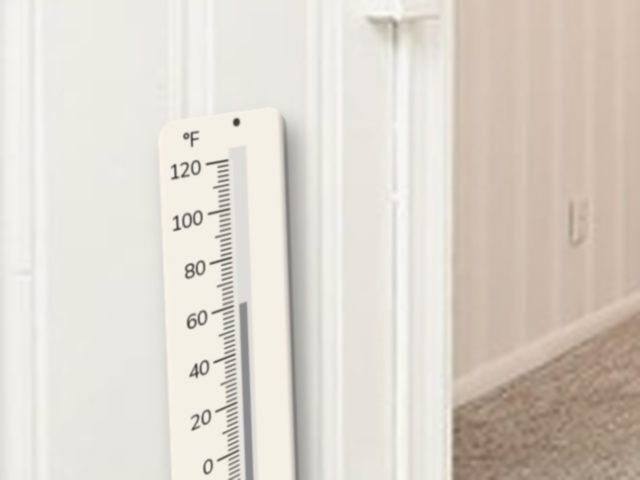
60,°F
